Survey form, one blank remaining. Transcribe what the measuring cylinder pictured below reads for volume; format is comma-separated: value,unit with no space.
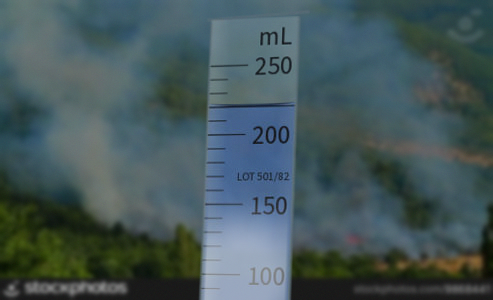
220,mL
